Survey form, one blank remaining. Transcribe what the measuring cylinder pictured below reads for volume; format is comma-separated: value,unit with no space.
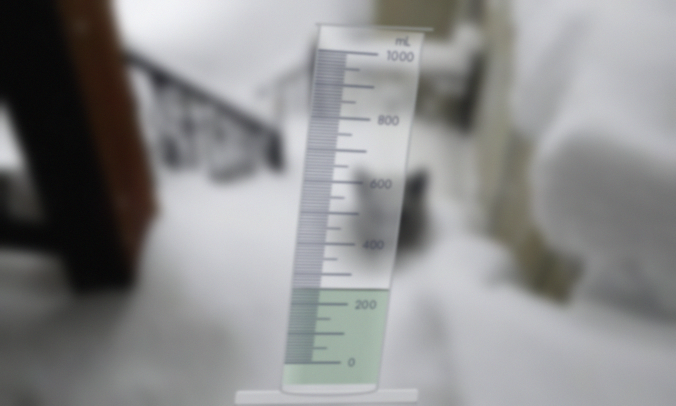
250,mL
